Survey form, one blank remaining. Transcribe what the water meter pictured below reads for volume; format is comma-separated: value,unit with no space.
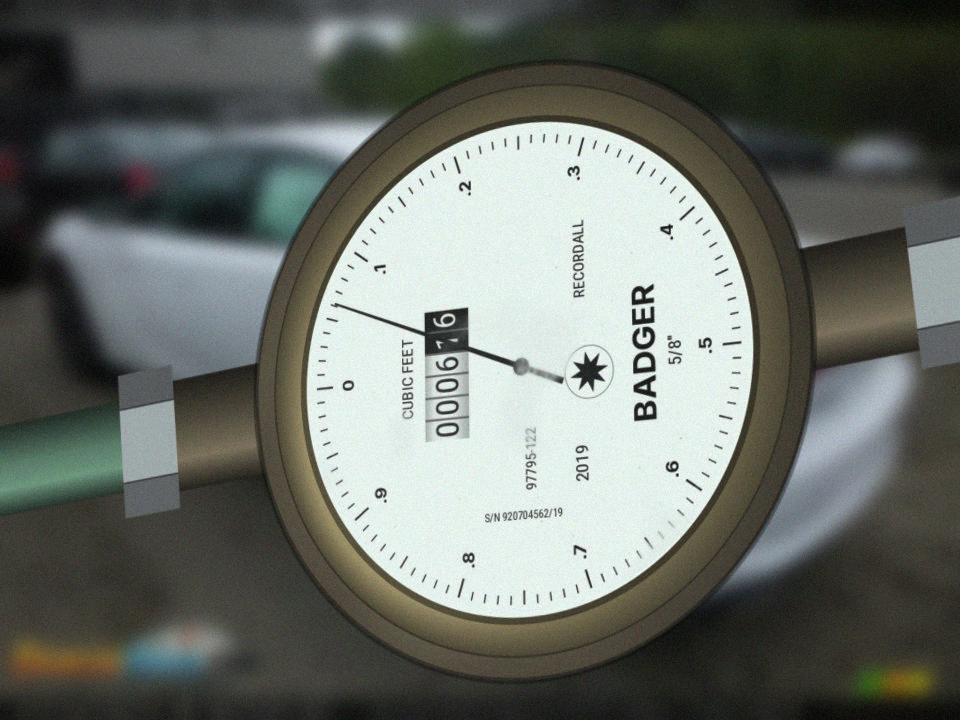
616.06,ft³
